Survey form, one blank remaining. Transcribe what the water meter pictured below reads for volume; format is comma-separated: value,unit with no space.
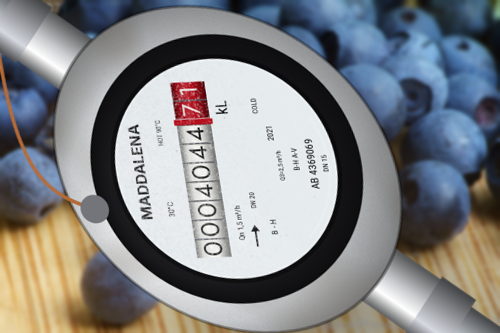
4044.71,kL
